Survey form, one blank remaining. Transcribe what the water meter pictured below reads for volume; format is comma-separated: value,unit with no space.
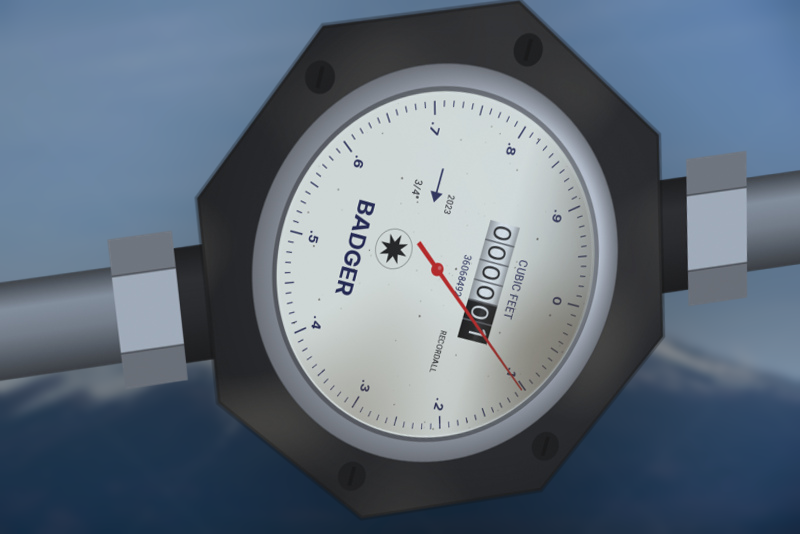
1.10,ft³
